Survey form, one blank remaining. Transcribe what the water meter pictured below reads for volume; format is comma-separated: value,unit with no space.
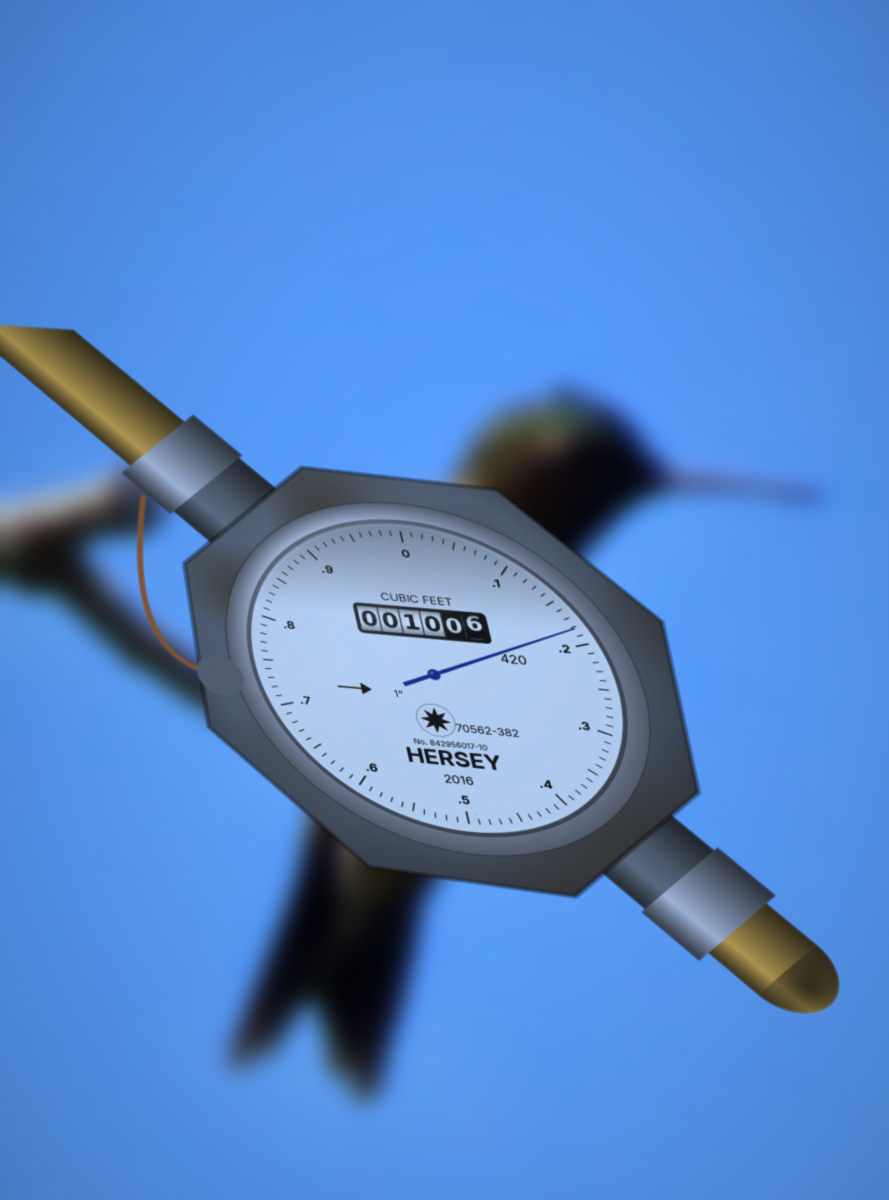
1006.18,ft³
